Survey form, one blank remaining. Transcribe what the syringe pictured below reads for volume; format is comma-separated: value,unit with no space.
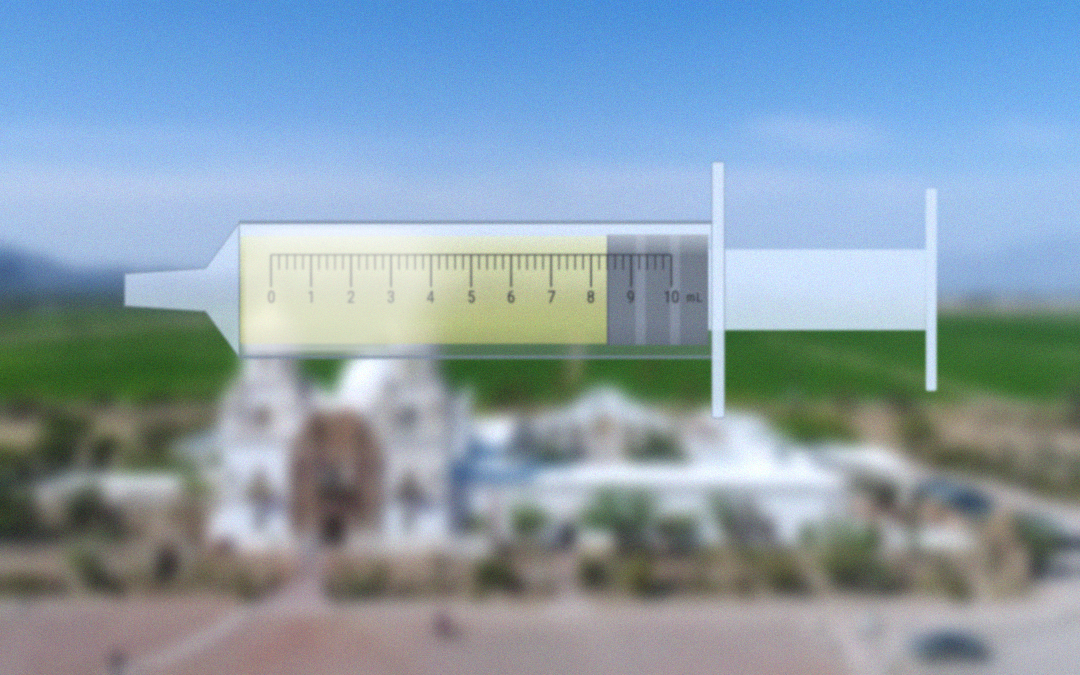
8.4,mL
